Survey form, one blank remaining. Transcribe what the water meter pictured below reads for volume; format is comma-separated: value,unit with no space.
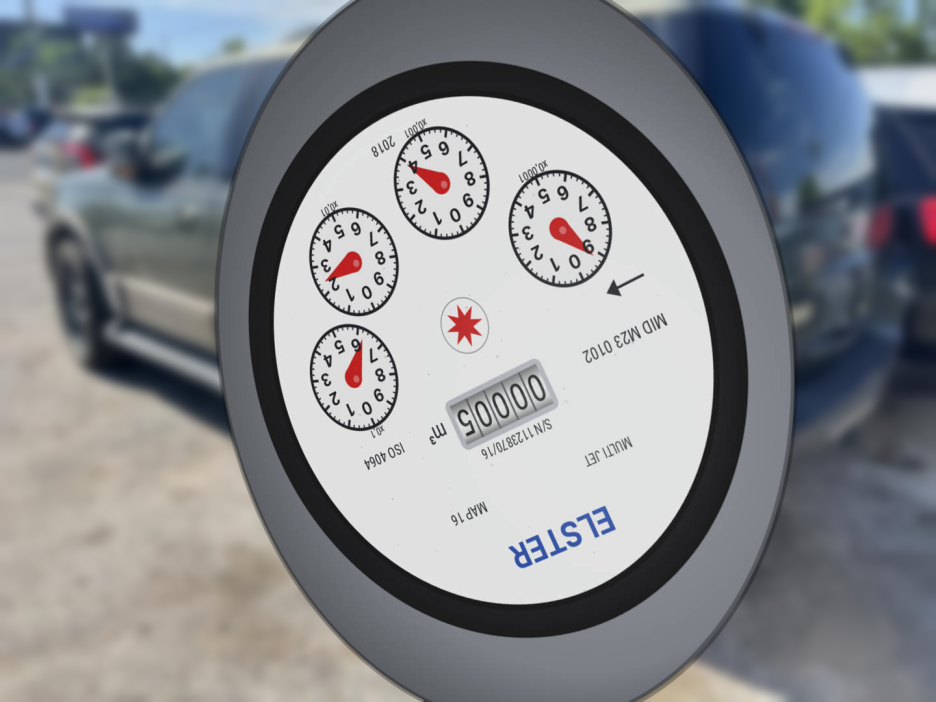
5.6239,m³
